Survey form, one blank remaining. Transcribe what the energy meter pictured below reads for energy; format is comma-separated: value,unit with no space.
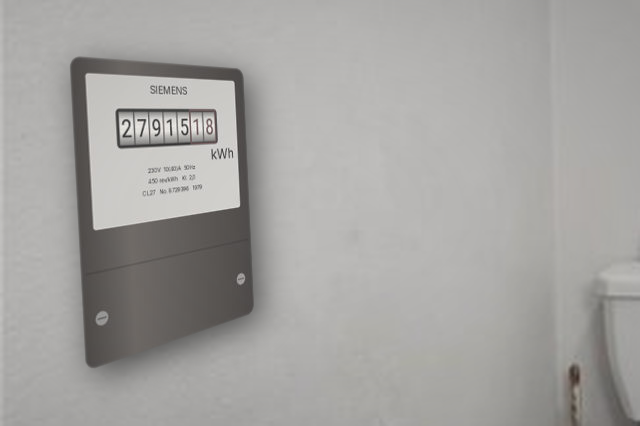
27915.18,kWh
